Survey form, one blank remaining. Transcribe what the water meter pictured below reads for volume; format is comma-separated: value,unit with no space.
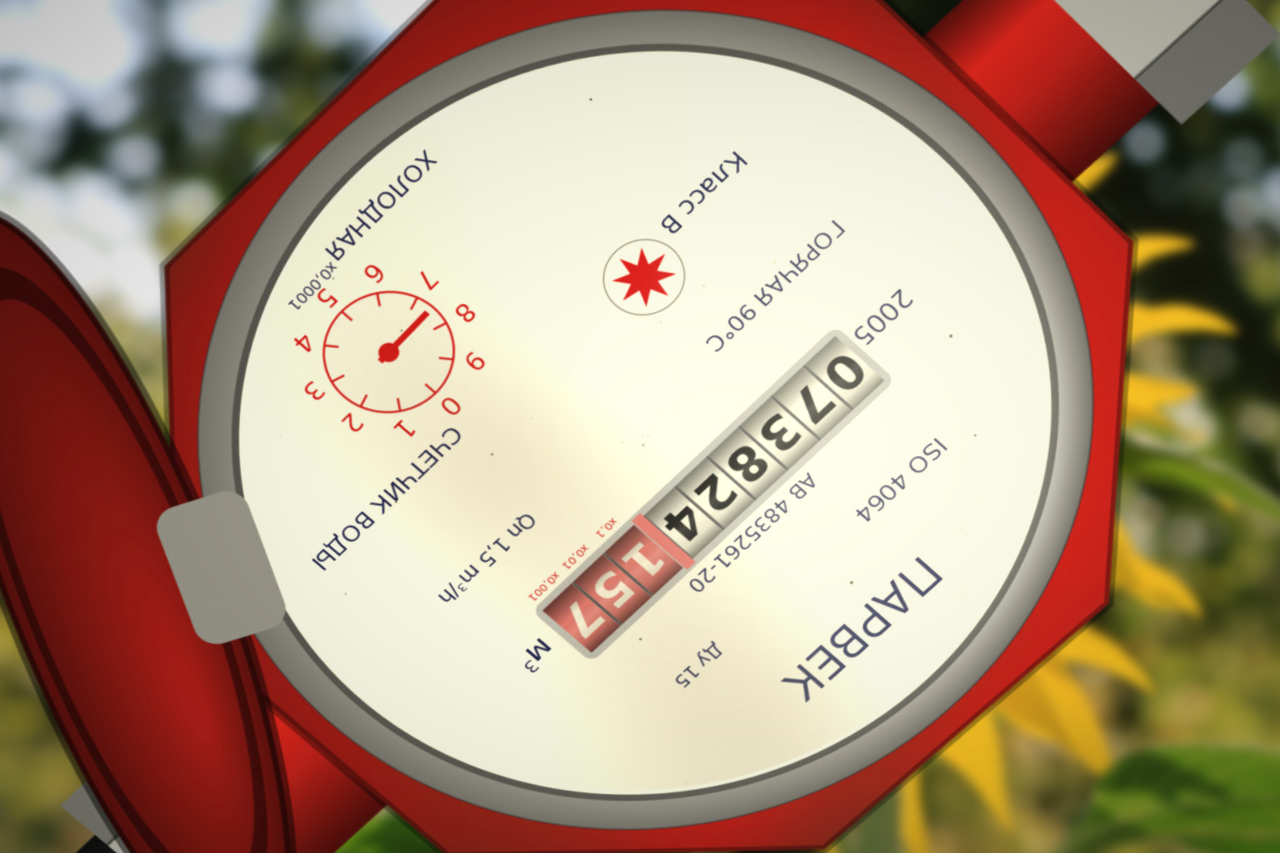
73824.1577,m³
